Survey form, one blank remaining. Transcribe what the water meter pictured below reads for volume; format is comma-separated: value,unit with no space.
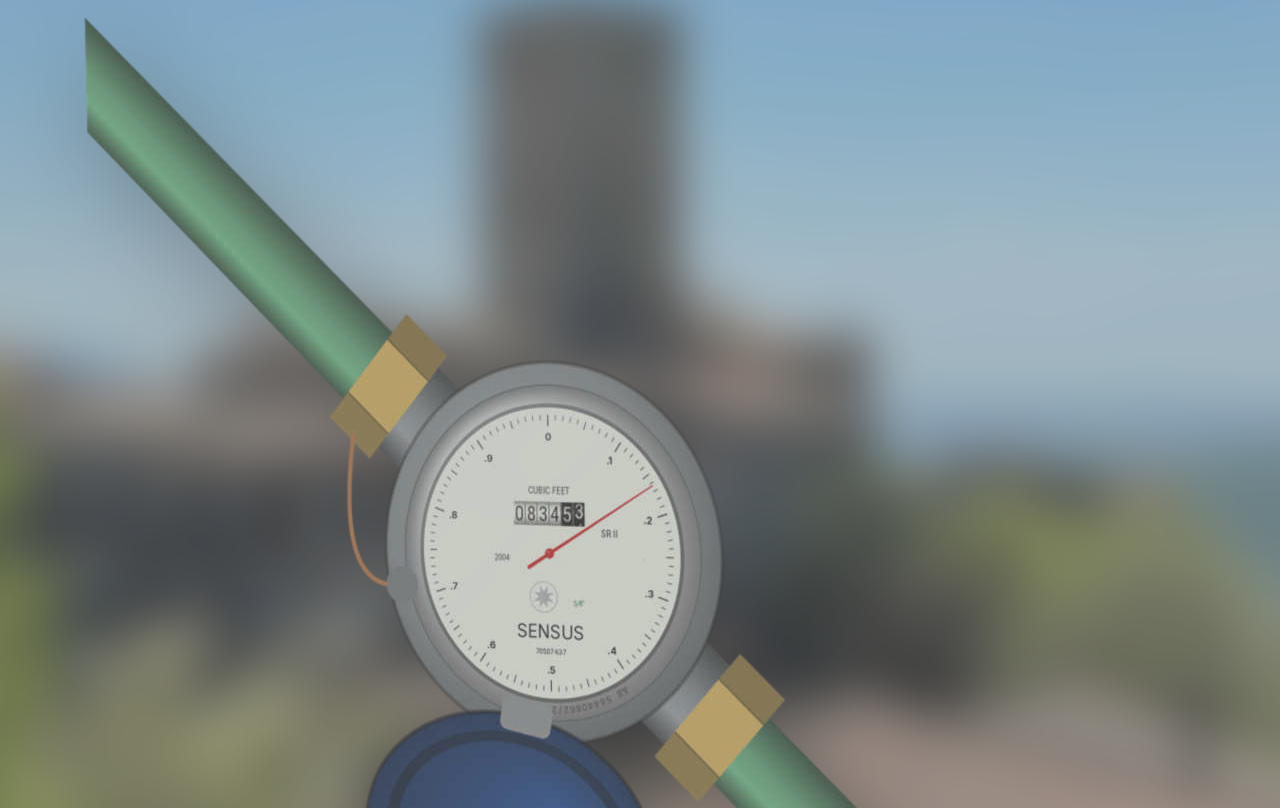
83453.16,ft³
